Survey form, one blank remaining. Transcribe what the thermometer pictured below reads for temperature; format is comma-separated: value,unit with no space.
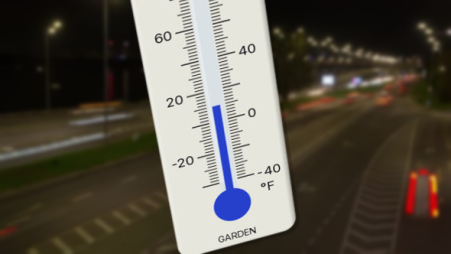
10,°F
